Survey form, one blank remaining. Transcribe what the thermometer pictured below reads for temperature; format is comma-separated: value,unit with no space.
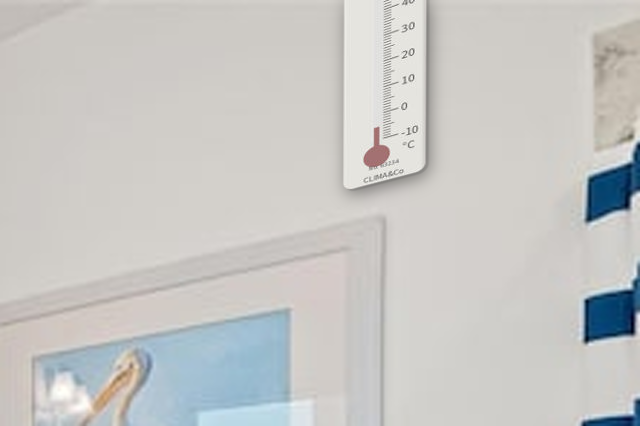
-5,°C
